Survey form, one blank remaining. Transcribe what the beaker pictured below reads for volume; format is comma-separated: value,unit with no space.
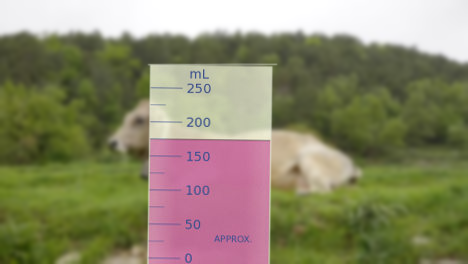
175,mL
